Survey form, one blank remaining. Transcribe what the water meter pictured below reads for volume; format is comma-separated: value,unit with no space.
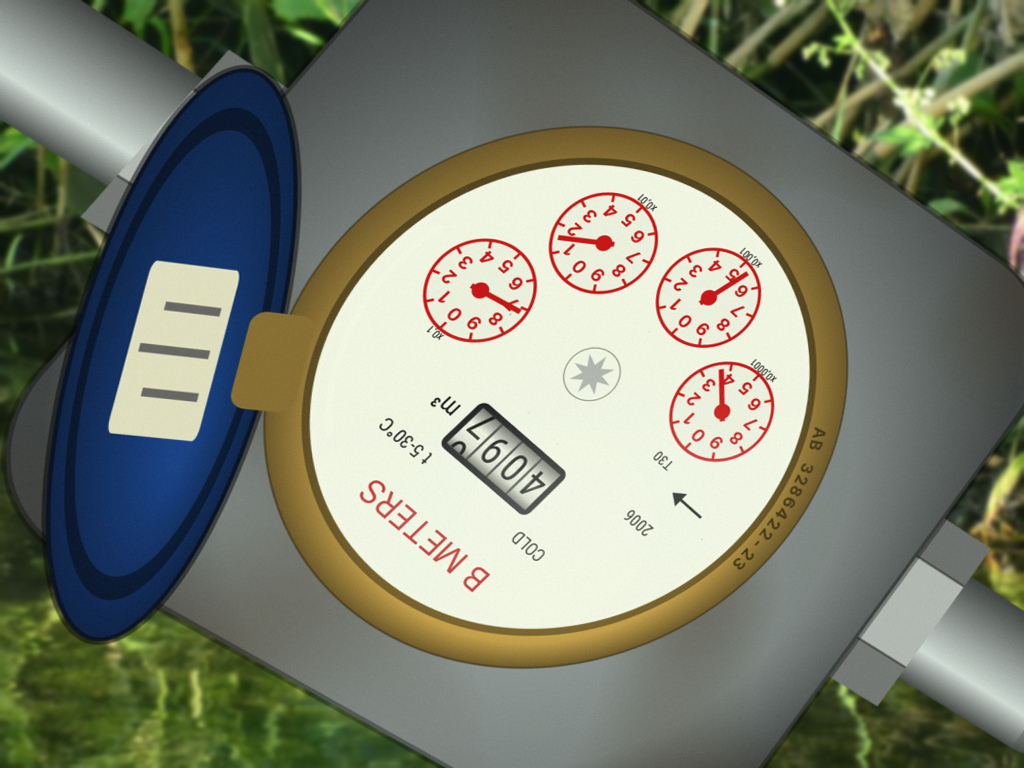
4096.7153,m³
